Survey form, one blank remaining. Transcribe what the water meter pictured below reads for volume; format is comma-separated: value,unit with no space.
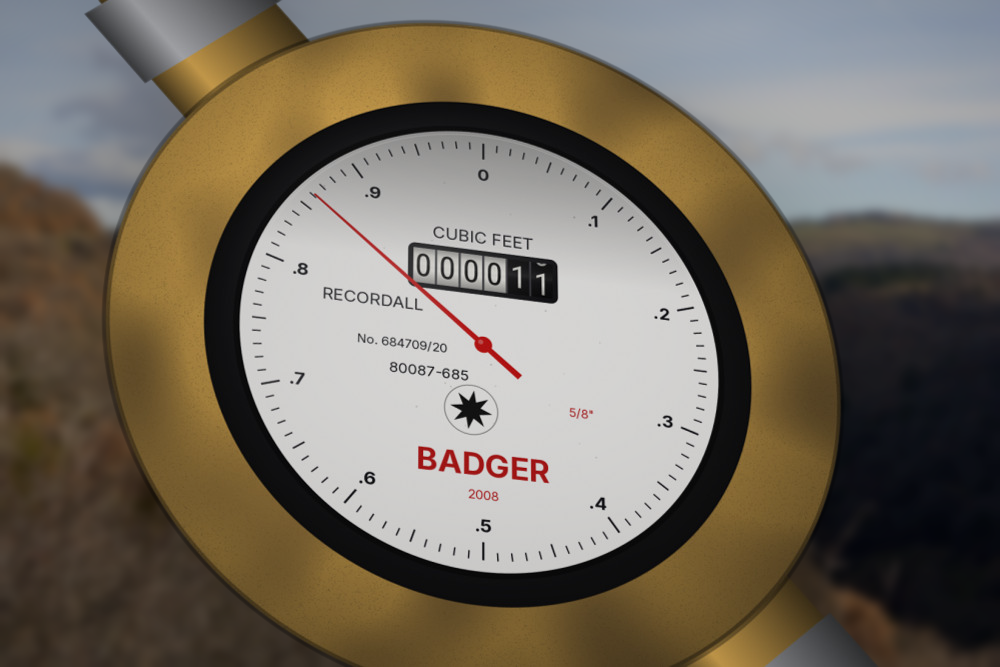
10.86,ft³
